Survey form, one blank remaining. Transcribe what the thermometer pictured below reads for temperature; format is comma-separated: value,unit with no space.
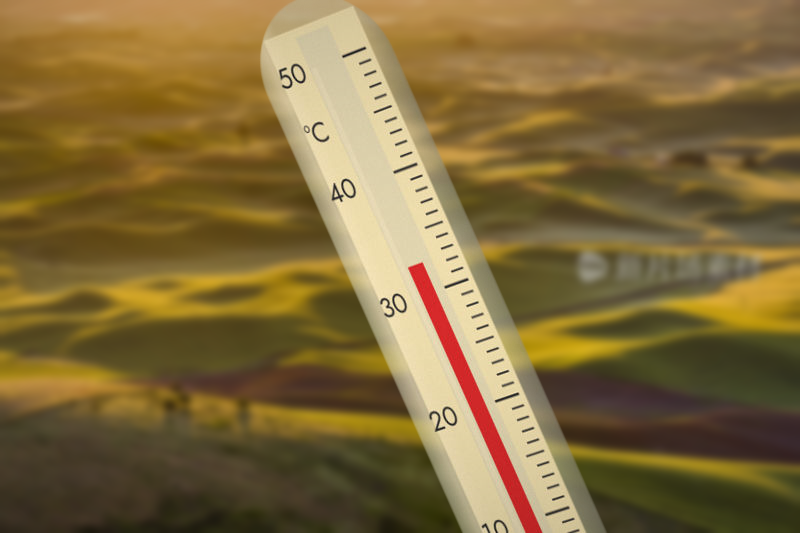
32.5,°C
